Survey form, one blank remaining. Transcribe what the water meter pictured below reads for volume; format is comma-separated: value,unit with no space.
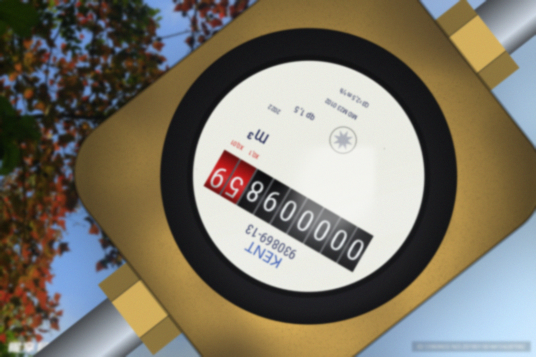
98.59,m³
